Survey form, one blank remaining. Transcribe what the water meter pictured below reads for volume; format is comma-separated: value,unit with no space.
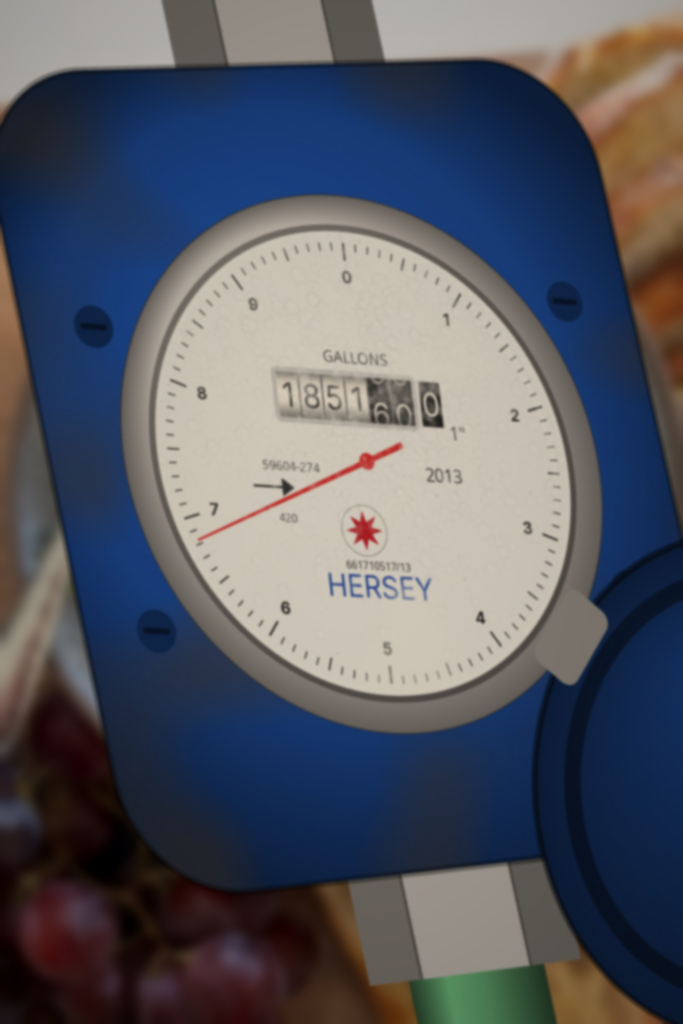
1851596.8,gal
